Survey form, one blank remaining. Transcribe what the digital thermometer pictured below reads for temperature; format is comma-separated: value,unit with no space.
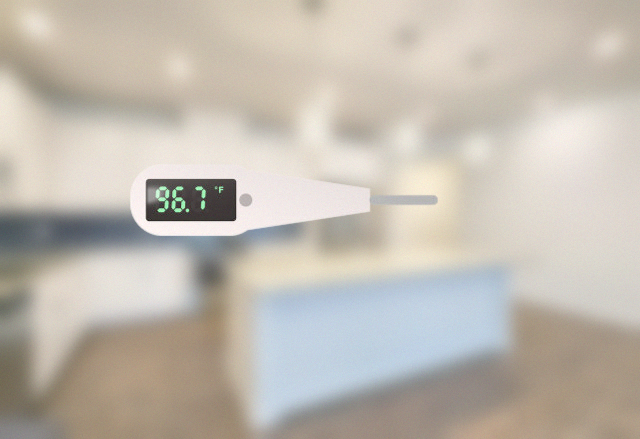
96.7,°F
